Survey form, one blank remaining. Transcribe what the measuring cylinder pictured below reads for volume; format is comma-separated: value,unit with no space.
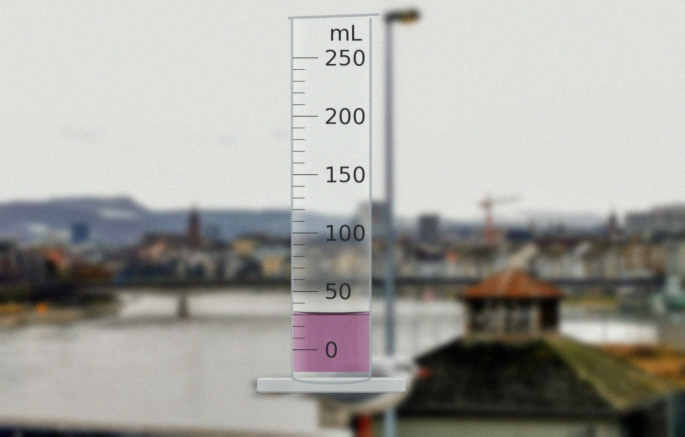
30,mL
